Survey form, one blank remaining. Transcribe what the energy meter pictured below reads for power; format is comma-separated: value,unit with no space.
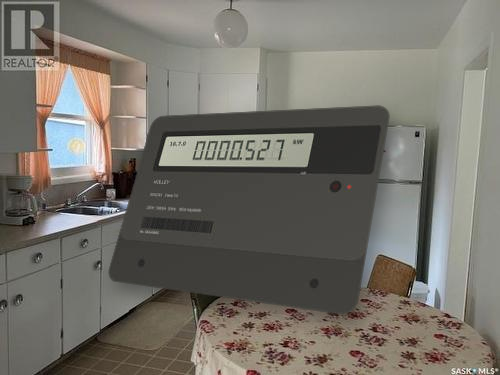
0.527,kW
